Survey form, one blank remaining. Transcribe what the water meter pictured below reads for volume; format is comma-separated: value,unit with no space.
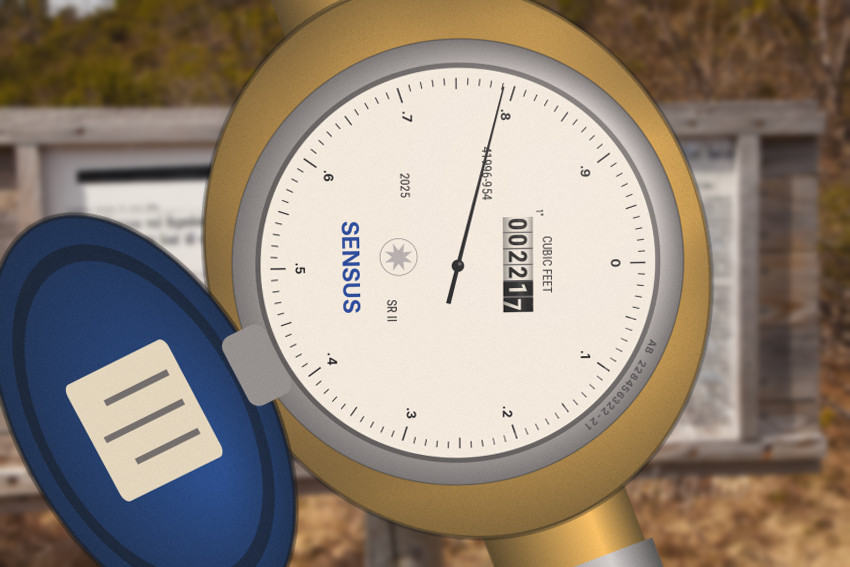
2216.79,ft³
